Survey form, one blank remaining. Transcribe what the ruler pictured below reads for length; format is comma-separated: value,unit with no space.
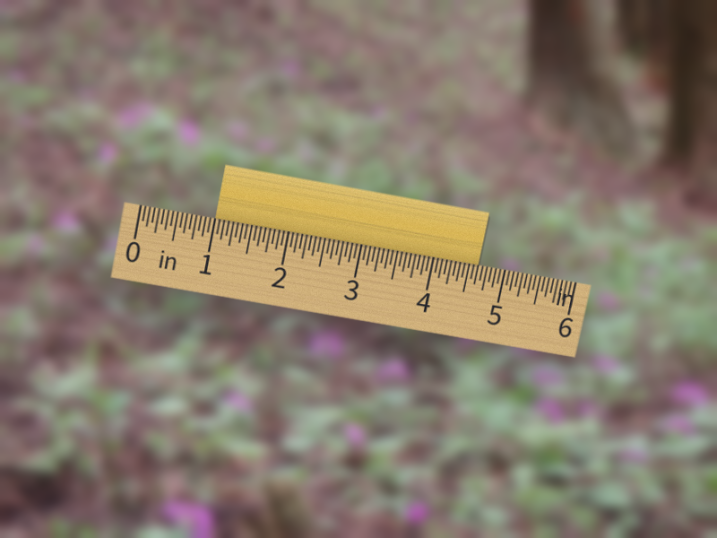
3.625,in
